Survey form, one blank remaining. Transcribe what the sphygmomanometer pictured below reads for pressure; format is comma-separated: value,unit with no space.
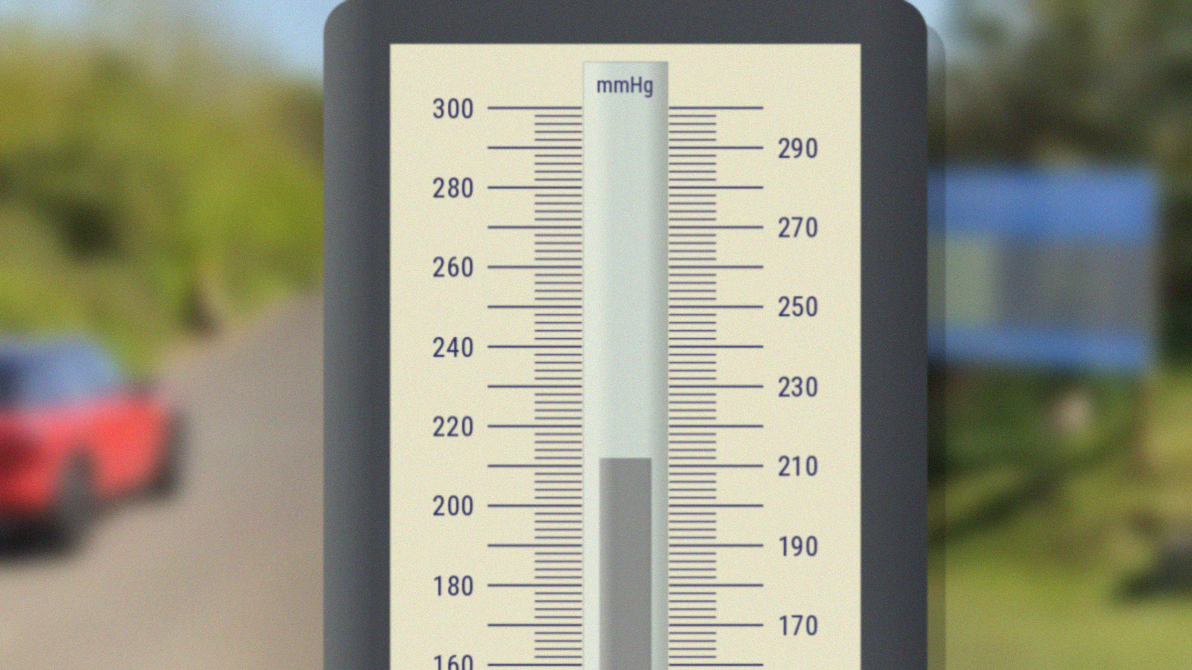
212,mmHg
